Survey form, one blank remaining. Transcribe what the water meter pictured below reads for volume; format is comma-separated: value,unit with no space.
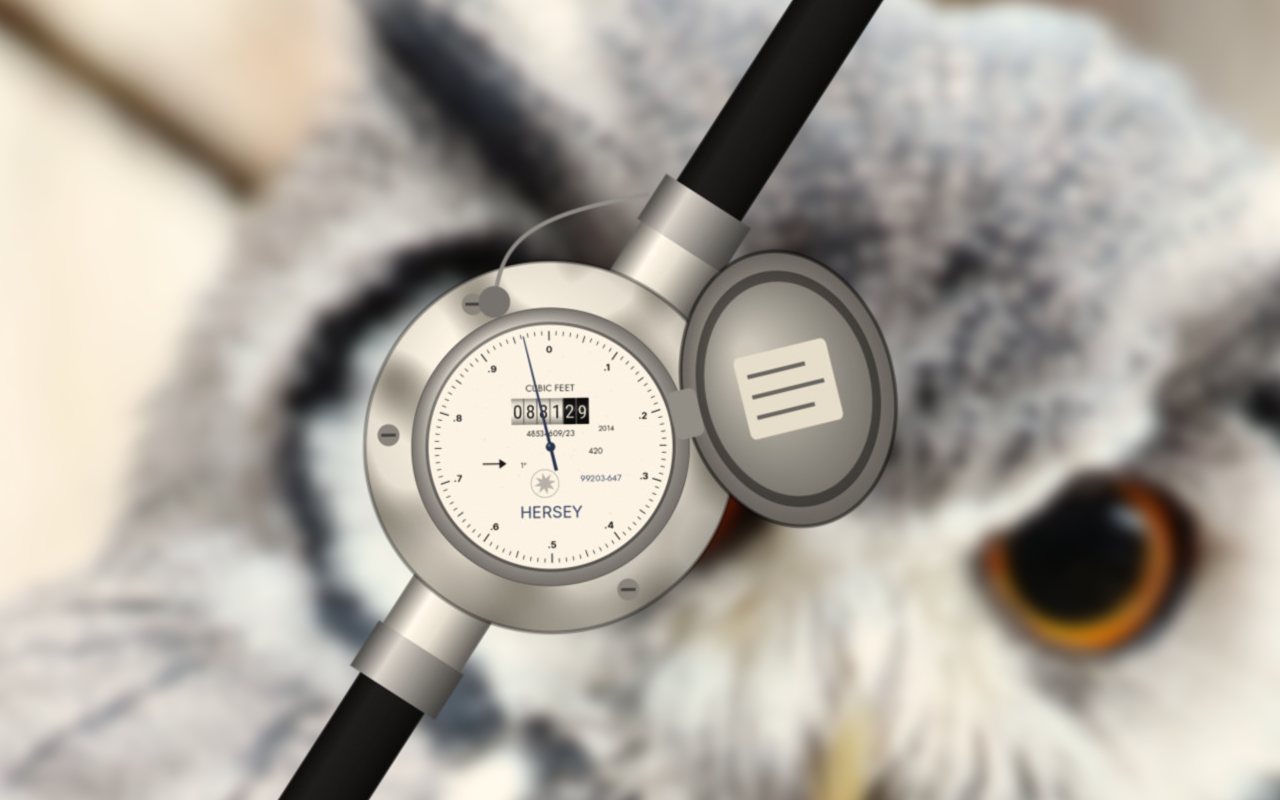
88128.96,ft³
